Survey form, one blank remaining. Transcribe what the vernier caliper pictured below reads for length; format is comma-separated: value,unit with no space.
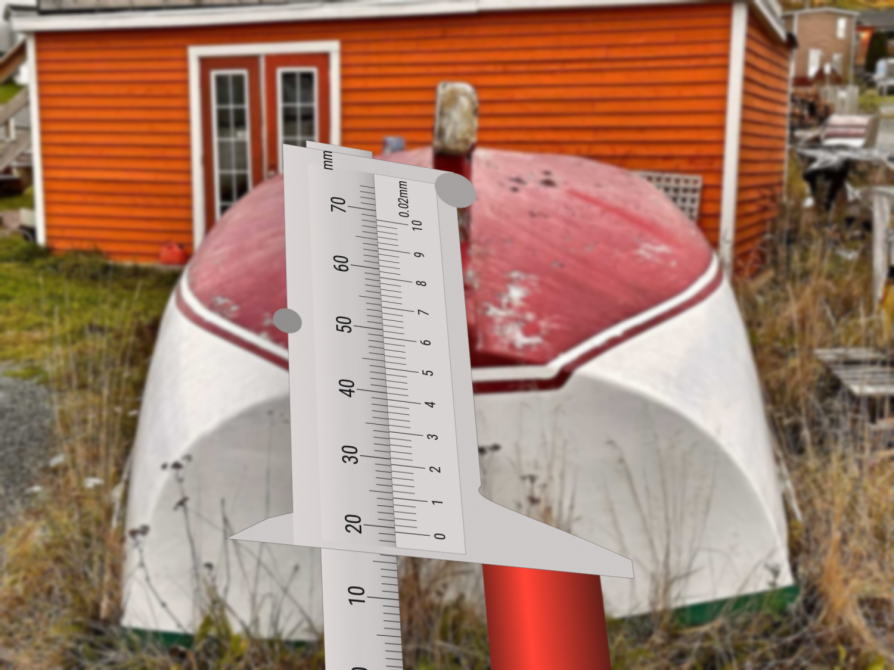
19.4,mm
